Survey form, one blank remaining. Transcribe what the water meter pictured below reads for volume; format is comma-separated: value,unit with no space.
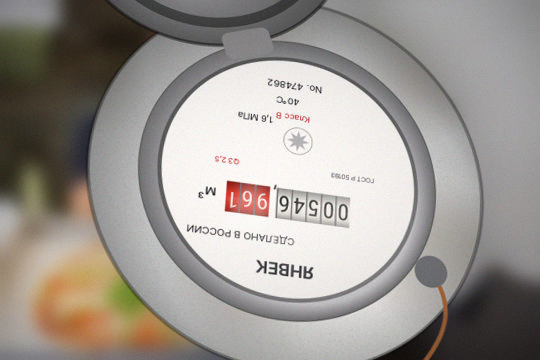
546.961,m³
